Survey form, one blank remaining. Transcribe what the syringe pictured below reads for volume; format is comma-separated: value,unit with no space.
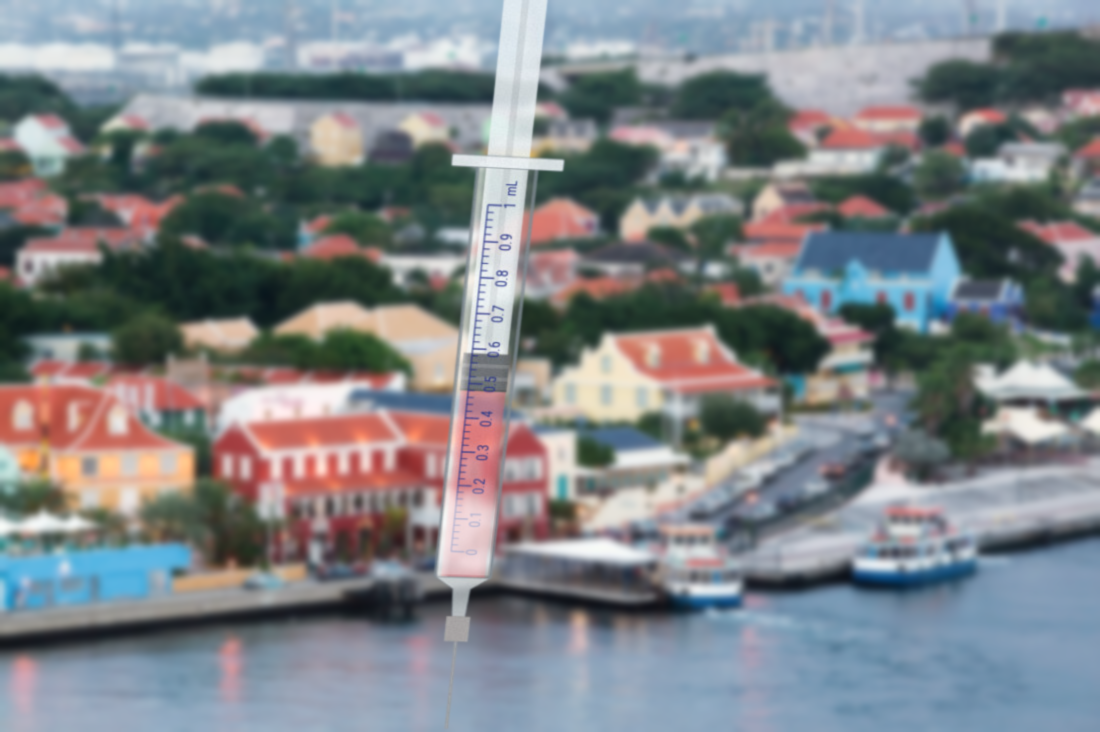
0.48,mL
